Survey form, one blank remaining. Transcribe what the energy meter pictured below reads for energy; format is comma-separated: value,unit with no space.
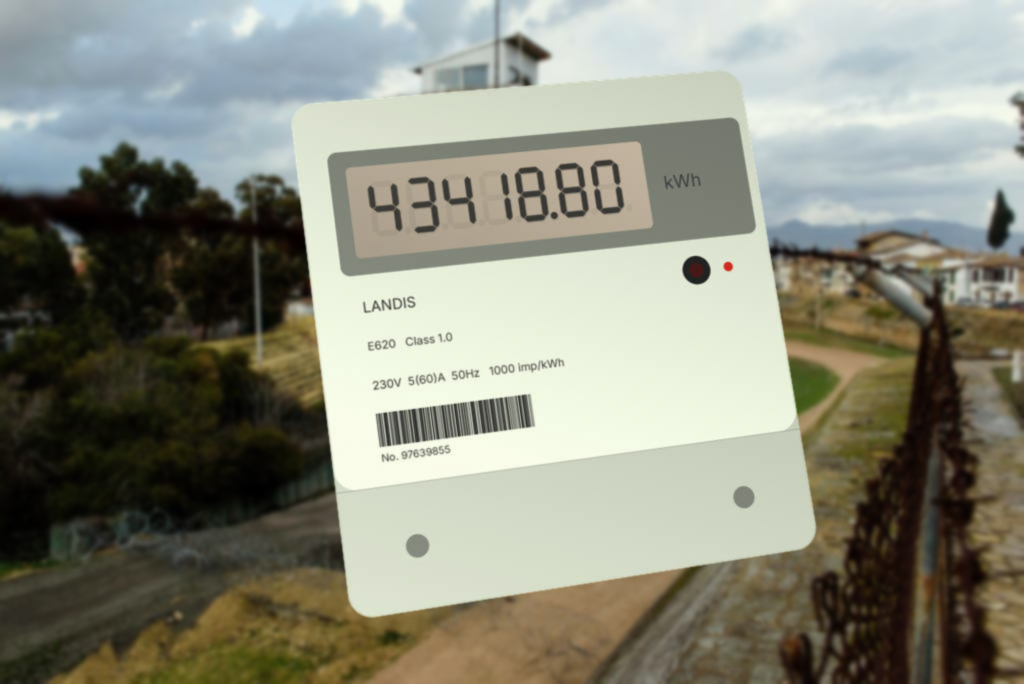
43418.80,kWh
